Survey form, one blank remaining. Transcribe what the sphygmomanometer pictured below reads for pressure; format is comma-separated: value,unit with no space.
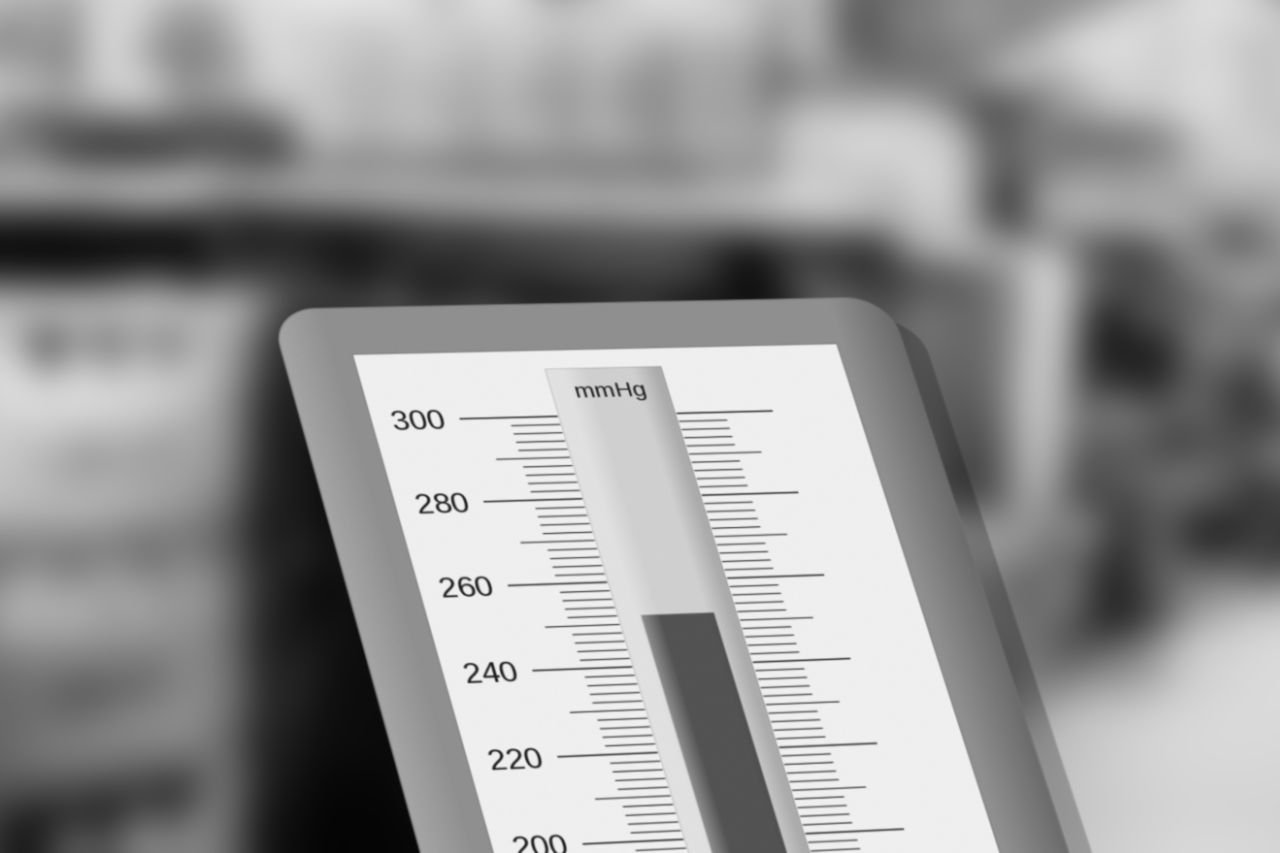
252,mmHg
